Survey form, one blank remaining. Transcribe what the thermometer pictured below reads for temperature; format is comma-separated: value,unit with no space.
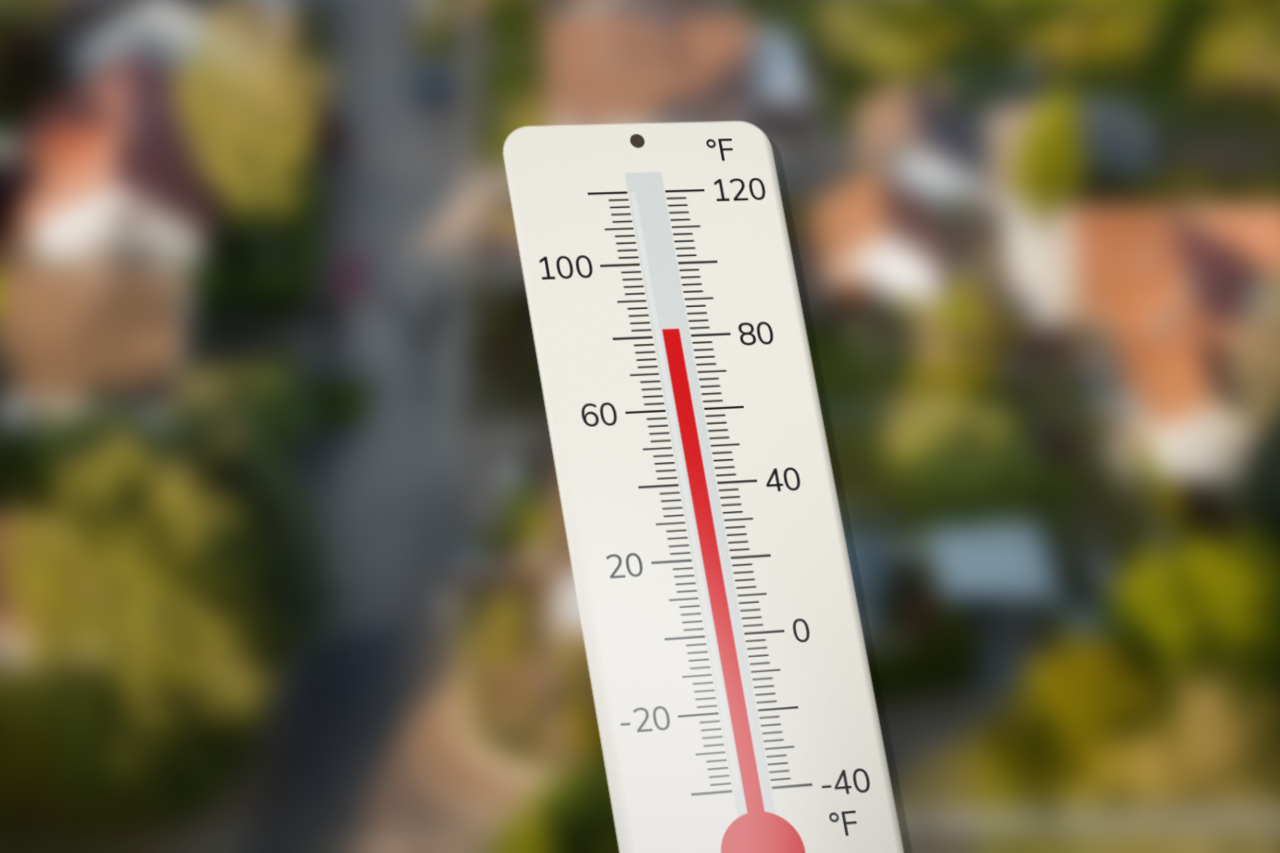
82,°F
